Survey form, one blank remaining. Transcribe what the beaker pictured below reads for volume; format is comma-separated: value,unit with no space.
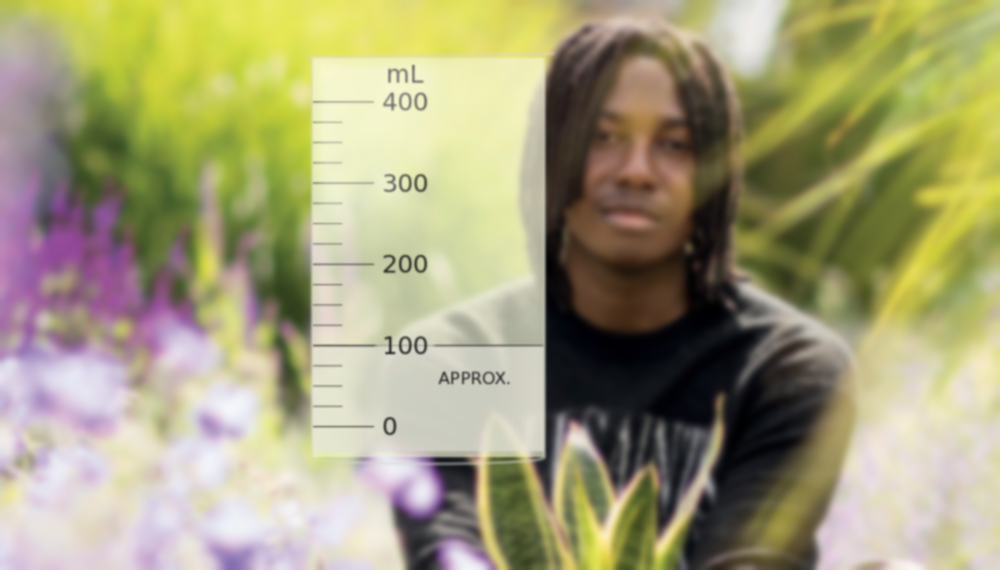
100,mL
